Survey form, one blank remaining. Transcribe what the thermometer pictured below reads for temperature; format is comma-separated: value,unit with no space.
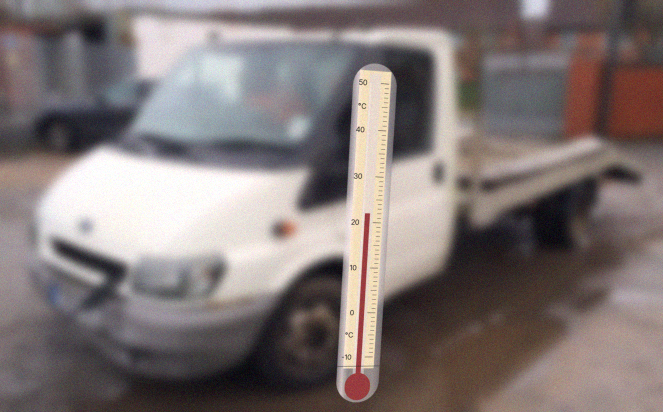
22,°C
